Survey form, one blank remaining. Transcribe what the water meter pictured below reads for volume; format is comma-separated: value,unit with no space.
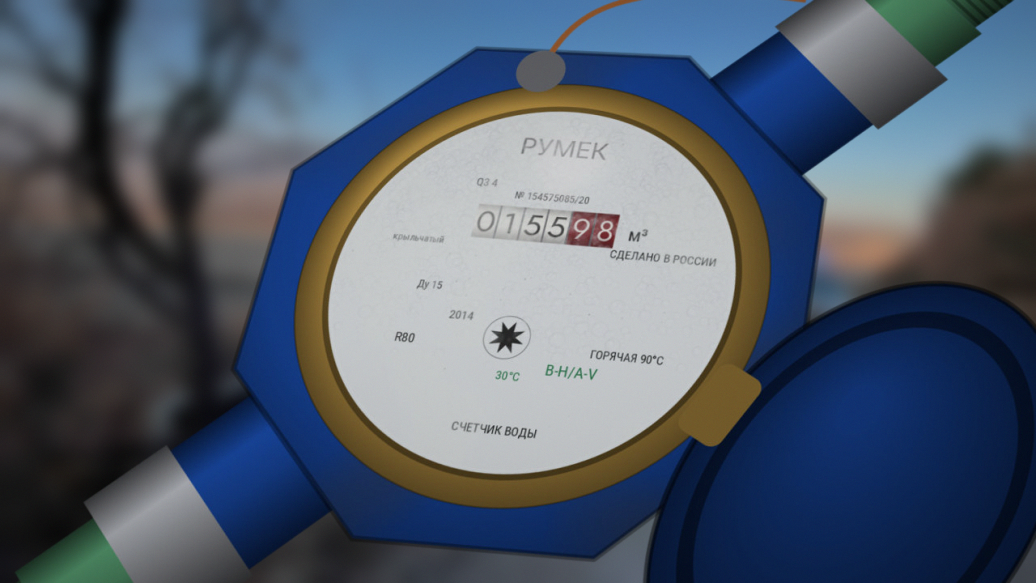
155.98,m³
